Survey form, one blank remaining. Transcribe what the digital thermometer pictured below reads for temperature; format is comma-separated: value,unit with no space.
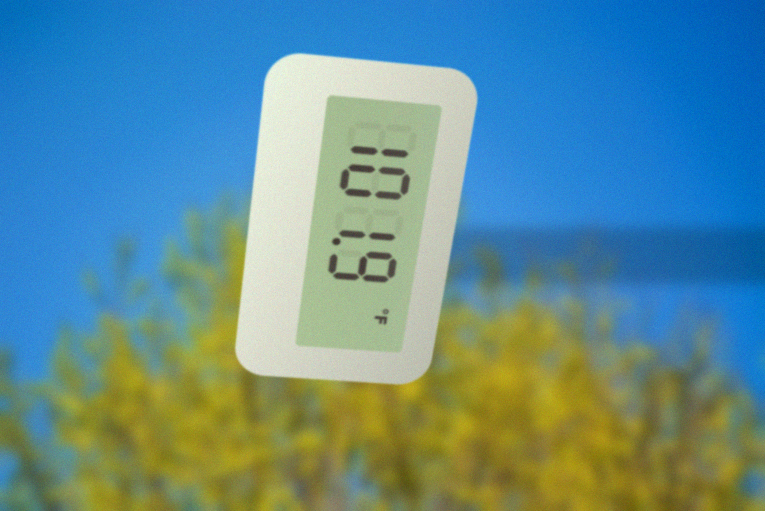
101.9,°F
